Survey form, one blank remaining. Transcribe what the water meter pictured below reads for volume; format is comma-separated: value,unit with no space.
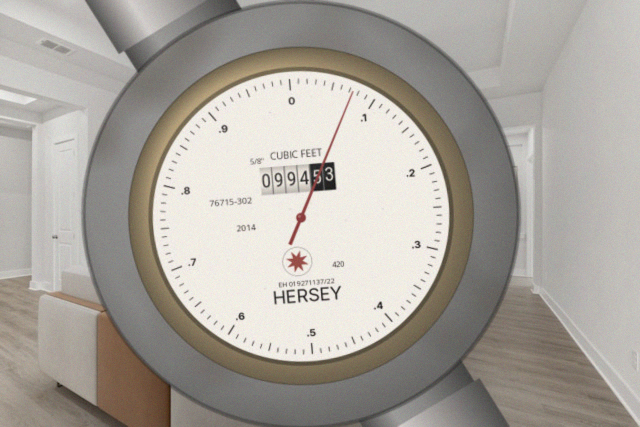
99453.07,ft³
